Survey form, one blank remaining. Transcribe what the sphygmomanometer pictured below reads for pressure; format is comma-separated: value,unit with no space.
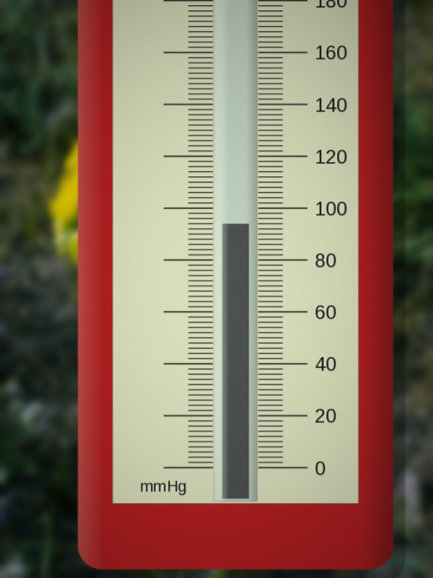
94,mmHg
